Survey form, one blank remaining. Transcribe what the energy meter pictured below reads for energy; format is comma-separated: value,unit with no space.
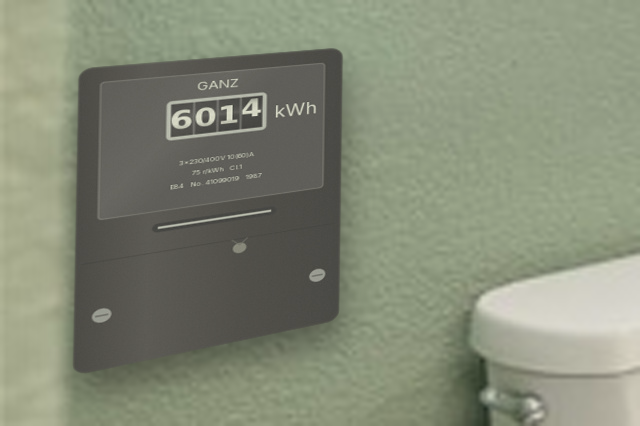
6014,kWh
